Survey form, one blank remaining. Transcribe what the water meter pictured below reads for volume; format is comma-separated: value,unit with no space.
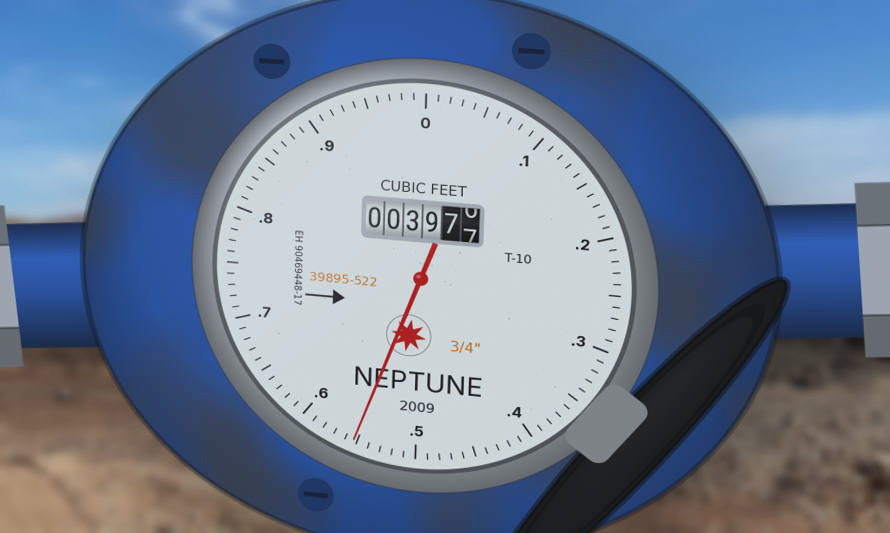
3976.55,ft³
